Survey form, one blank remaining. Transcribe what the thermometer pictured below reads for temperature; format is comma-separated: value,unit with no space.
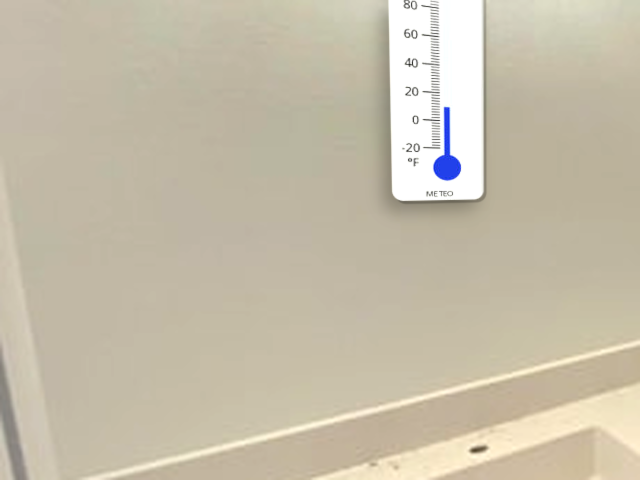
10,°F
